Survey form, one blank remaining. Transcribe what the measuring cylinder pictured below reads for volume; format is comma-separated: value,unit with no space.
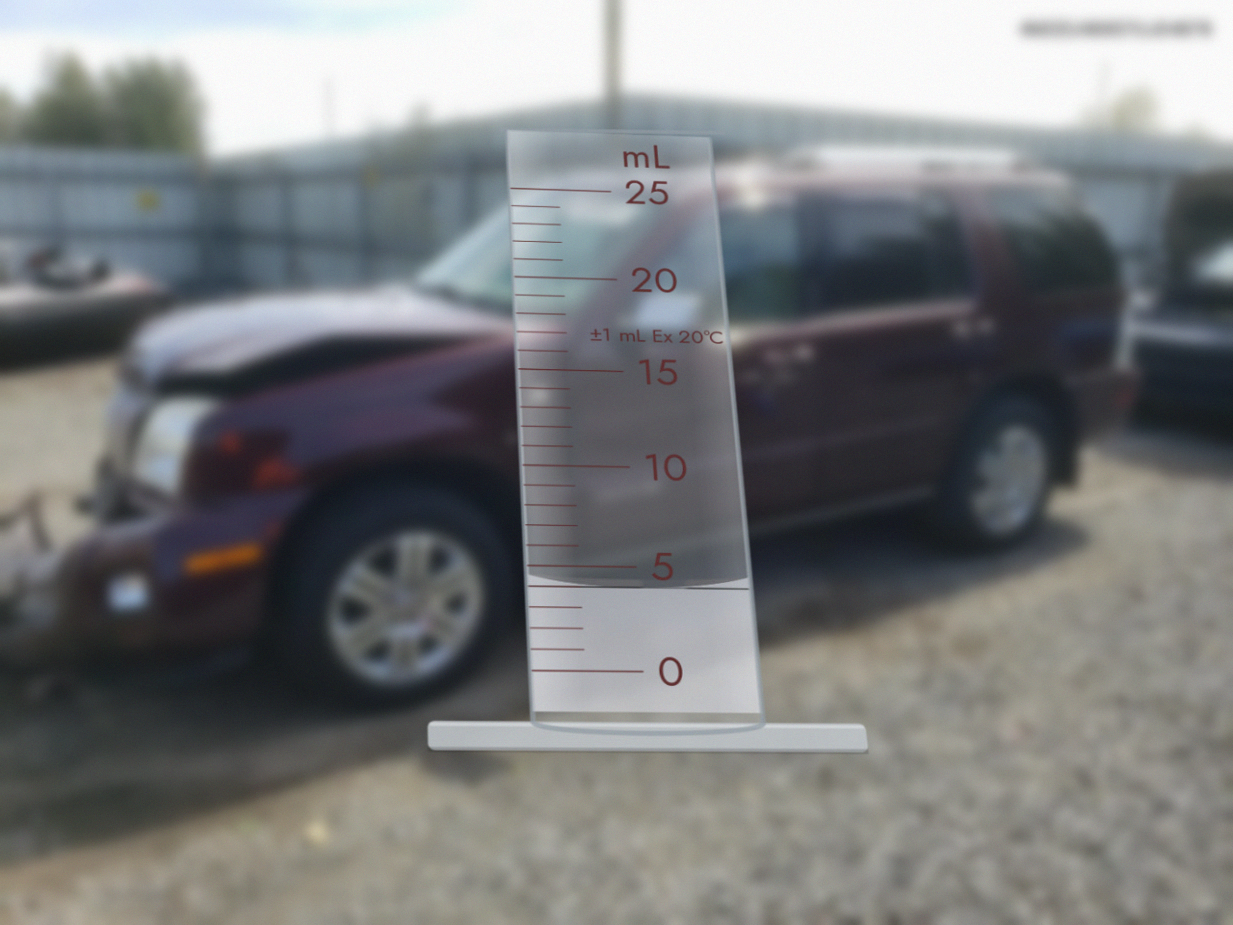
4,mL
